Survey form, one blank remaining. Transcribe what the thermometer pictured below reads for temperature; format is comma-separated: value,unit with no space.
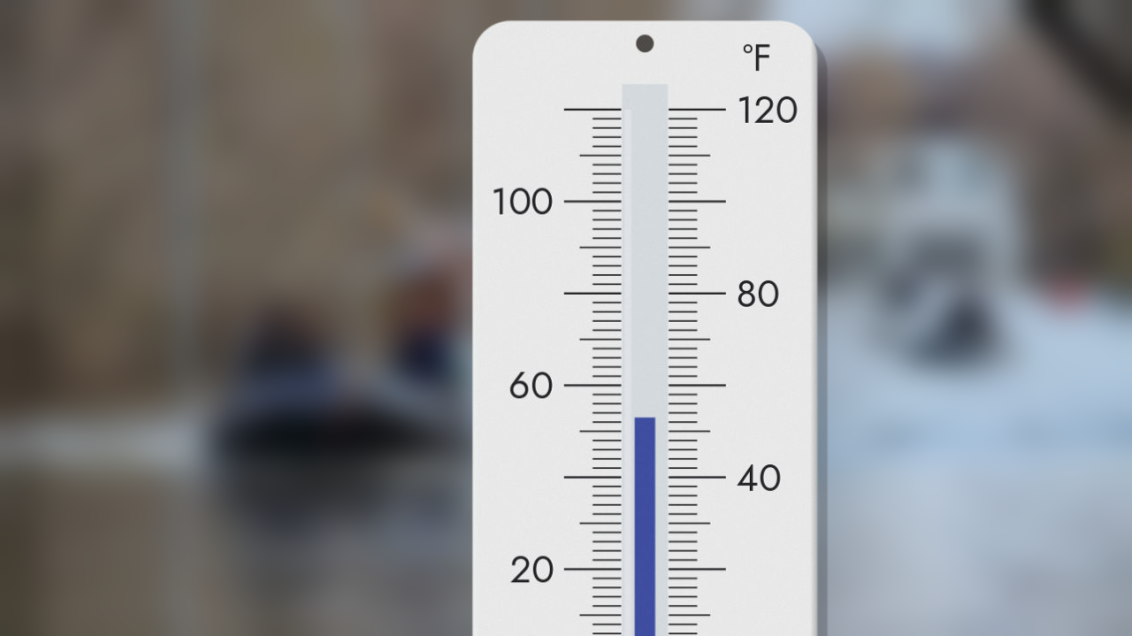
53,°F
